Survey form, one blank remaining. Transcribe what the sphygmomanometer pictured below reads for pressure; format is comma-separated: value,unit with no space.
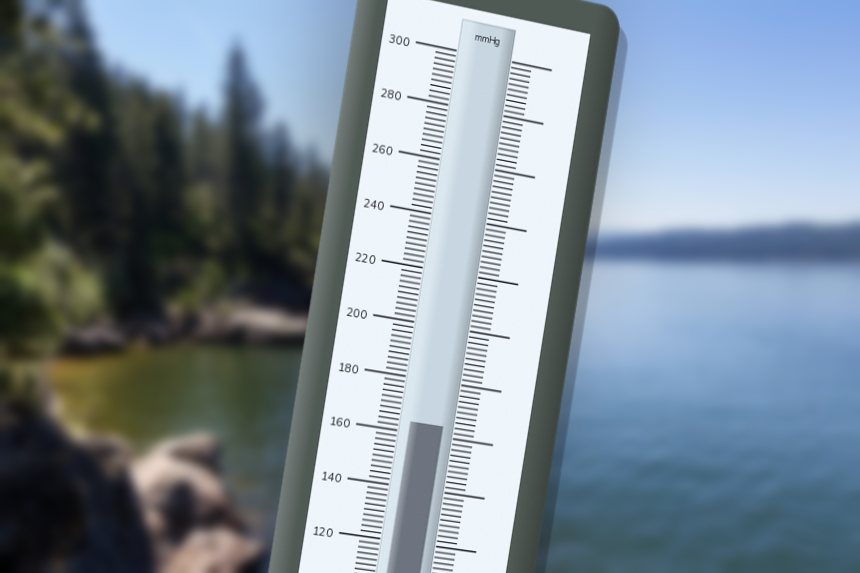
164,mmHg
